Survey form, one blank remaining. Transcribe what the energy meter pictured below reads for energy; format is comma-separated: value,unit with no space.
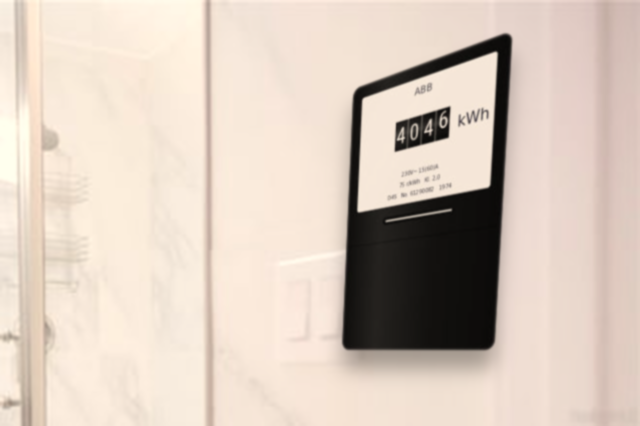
4046,kWh
